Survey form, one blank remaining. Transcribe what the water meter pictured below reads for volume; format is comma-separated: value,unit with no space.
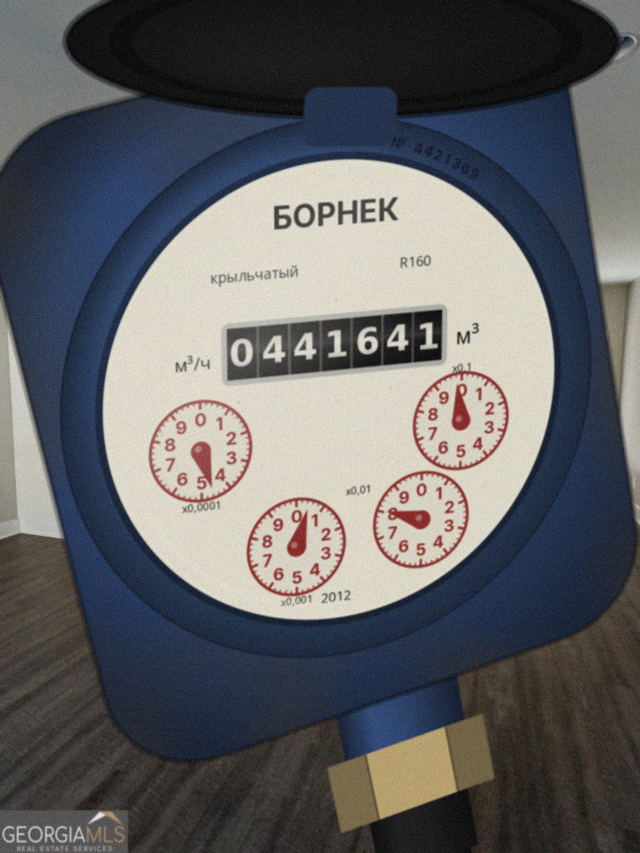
441640.9804,m³
